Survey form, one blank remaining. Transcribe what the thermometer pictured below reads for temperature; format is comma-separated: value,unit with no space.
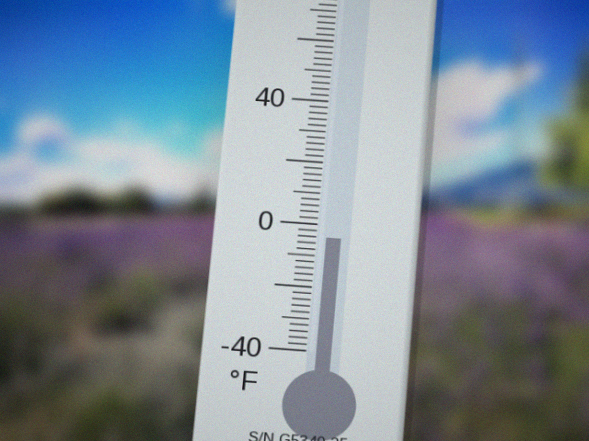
-4,°F
